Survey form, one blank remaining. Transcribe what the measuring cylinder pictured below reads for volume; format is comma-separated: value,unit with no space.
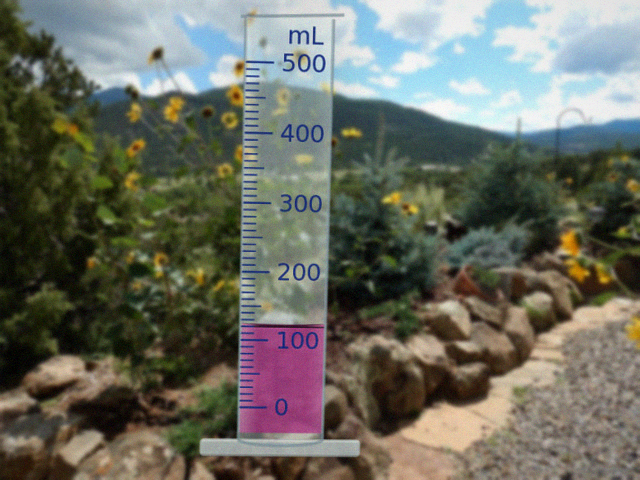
120,mL
